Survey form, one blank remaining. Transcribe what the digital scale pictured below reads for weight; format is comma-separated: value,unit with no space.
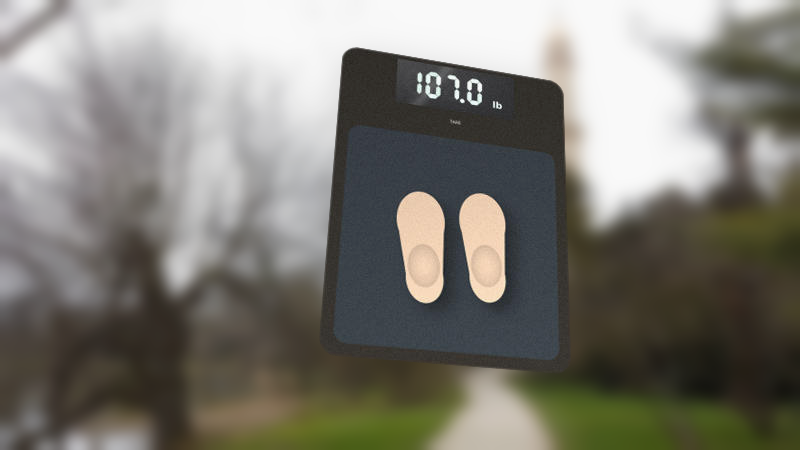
107.0,lb
